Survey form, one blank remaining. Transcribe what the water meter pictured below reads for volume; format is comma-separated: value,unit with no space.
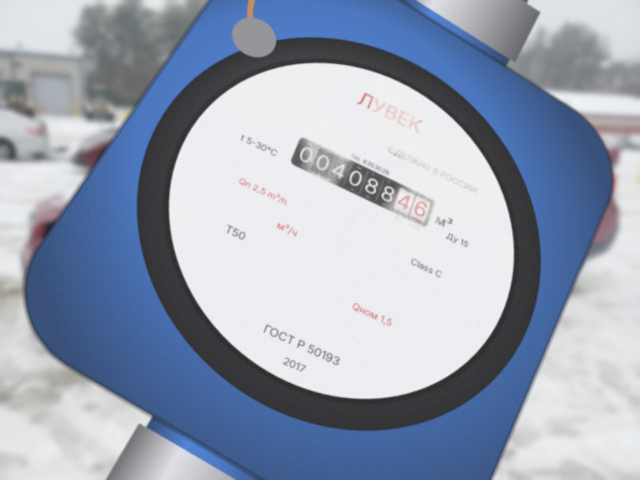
4088.46,m³
